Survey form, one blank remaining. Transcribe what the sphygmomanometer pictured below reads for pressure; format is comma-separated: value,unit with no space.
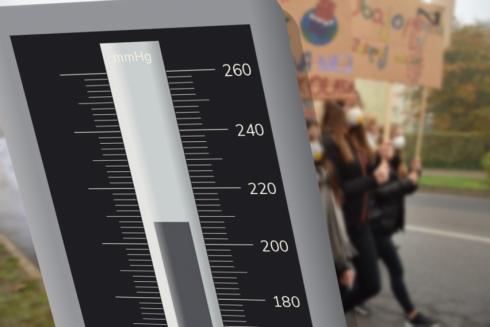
208,mmHg
